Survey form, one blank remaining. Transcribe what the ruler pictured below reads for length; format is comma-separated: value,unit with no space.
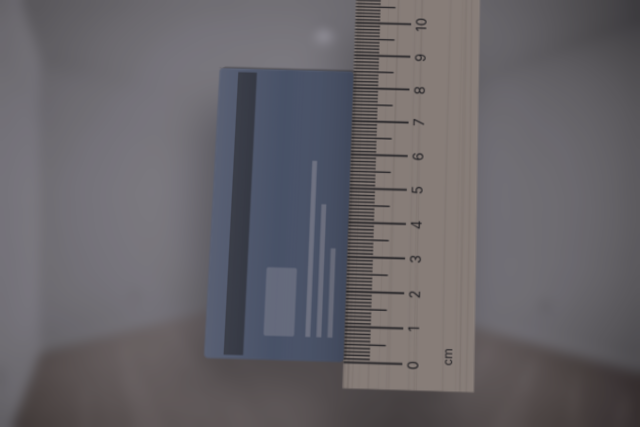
8.5,cm
